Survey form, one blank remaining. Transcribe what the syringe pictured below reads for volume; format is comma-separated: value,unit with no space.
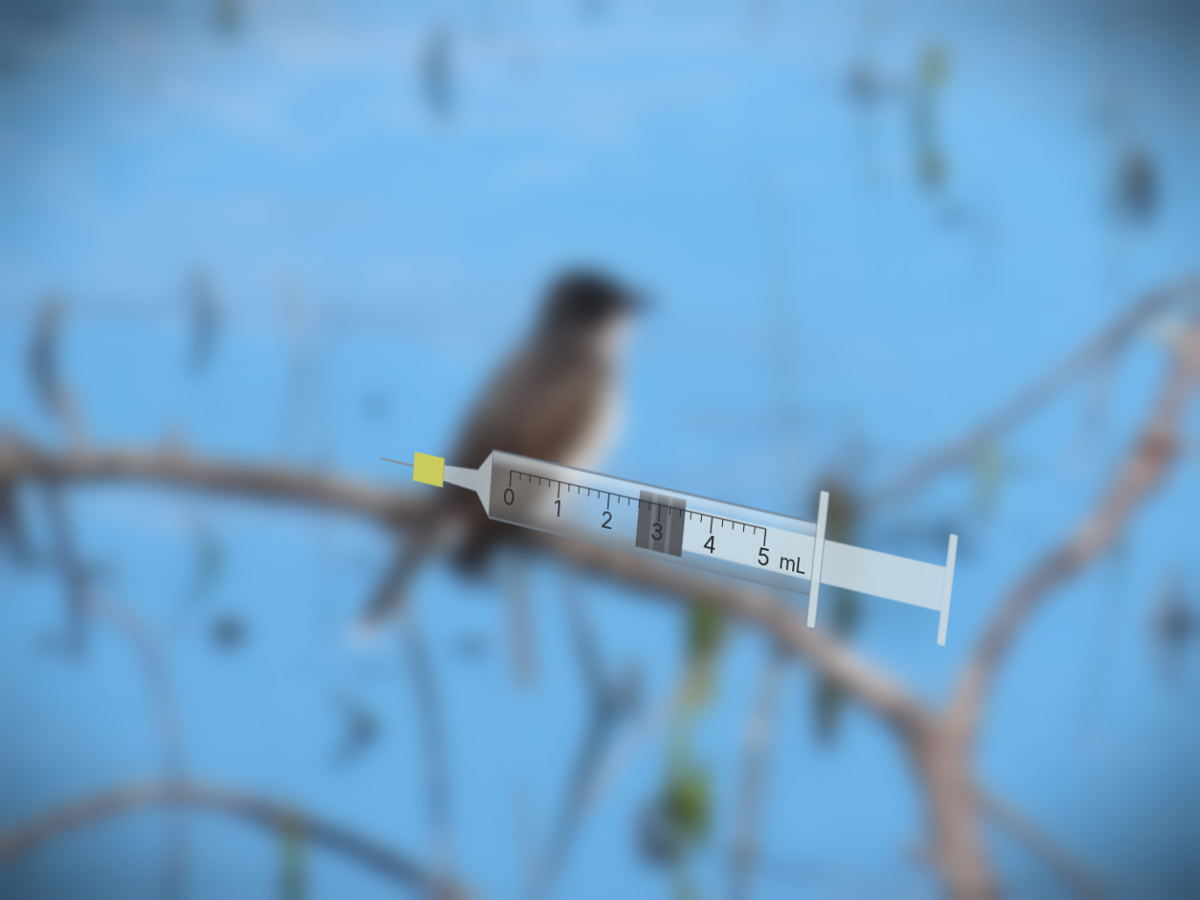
2.6,mL
